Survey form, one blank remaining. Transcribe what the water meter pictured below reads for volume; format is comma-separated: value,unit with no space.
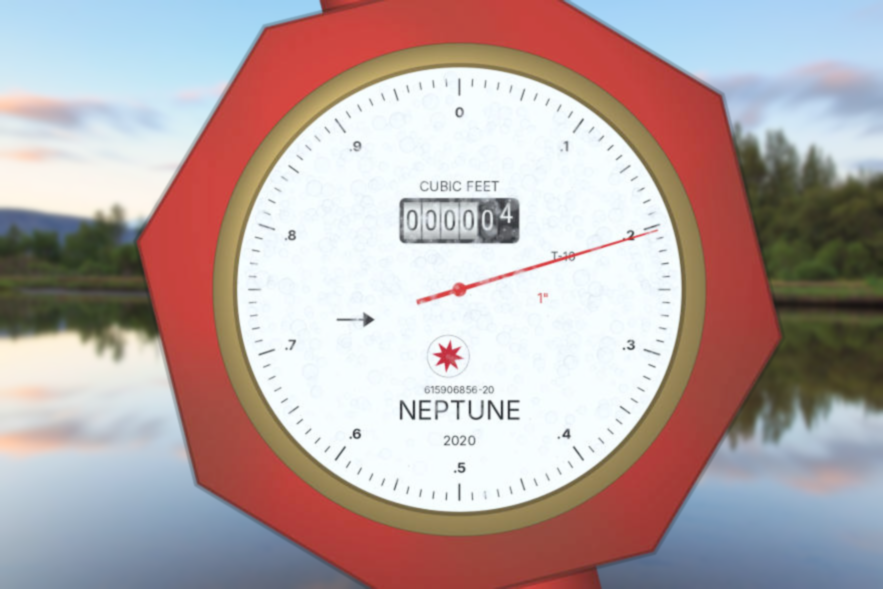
4.20,ft³
